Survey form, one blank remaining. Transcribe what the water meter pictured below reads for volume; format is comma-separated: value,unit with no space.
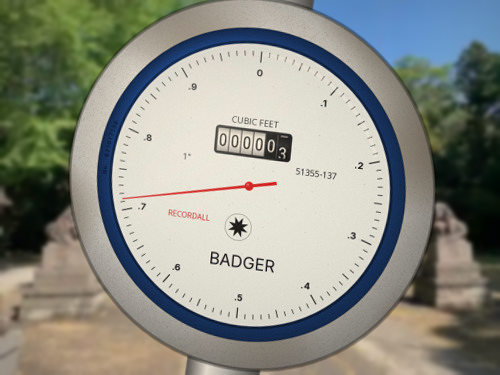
2.71,ft³
